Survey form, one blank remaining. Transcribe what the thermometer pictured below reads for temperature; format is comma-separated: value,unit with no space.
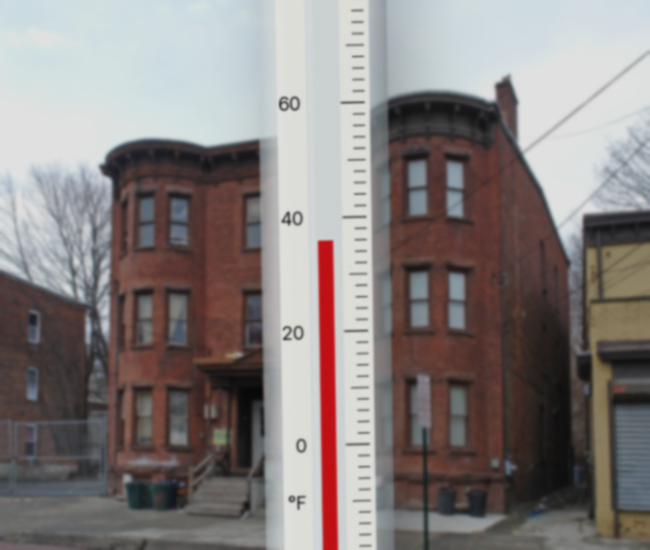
36,°F
